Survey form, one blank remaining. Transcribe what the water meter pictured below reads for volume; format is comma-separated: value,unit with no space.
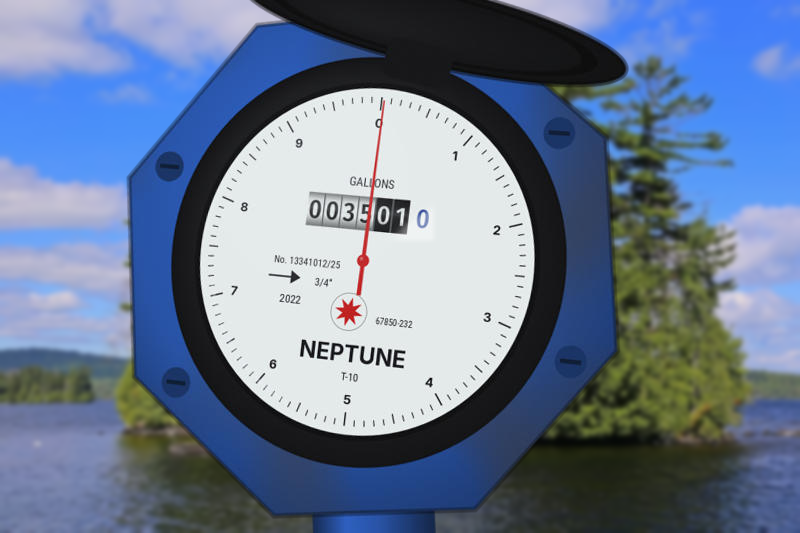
35010.0,gal
